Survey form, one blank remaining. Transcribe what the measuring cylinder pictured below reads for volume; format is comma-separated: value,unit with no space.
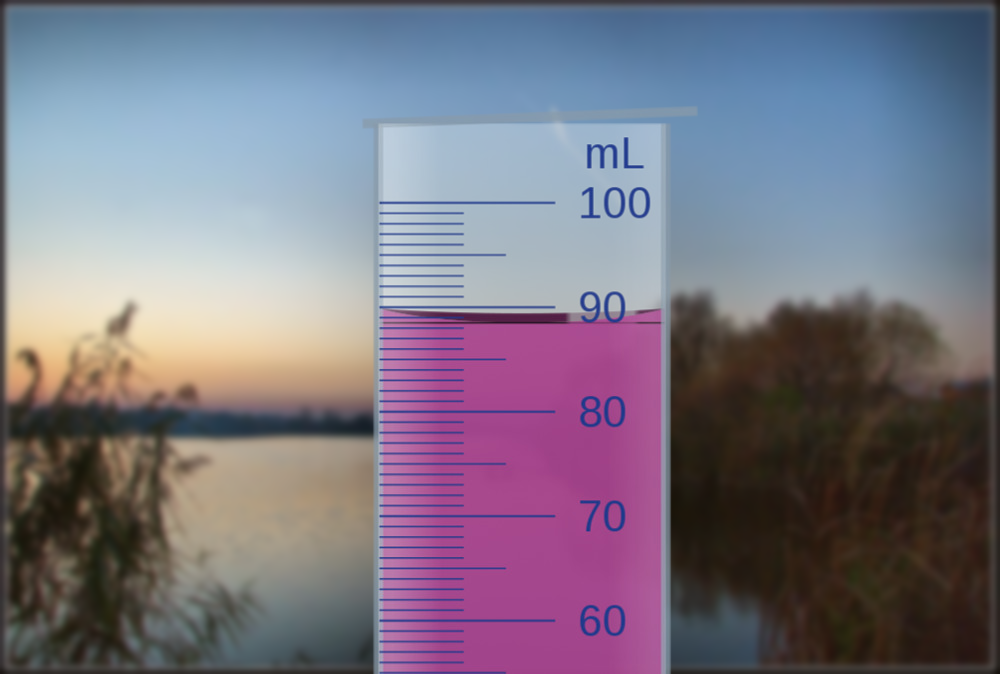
88.5,mL
